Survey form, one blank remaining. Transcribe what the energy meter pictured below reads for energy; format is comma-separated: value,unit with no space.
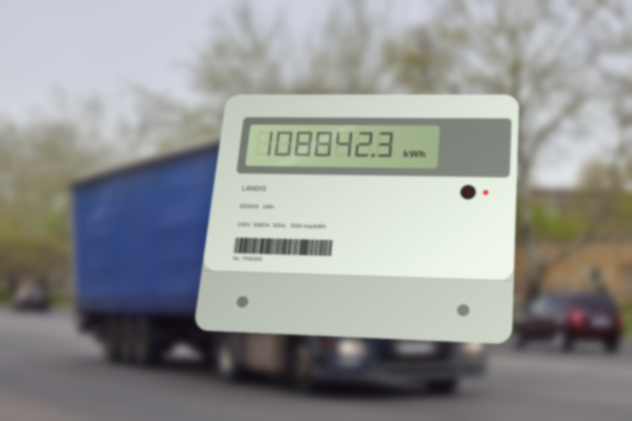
108842.3,kWh
